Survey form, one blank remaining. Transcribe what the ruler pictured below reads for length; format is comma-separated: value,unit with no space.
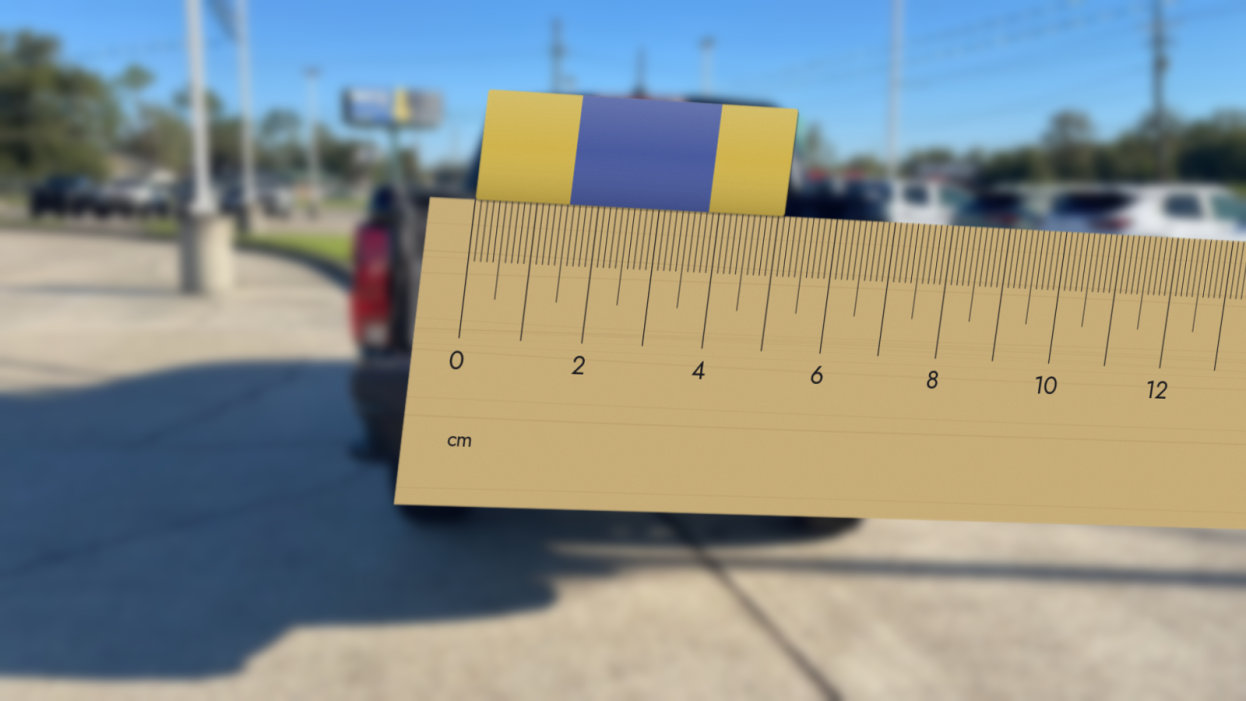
5.1,cm
